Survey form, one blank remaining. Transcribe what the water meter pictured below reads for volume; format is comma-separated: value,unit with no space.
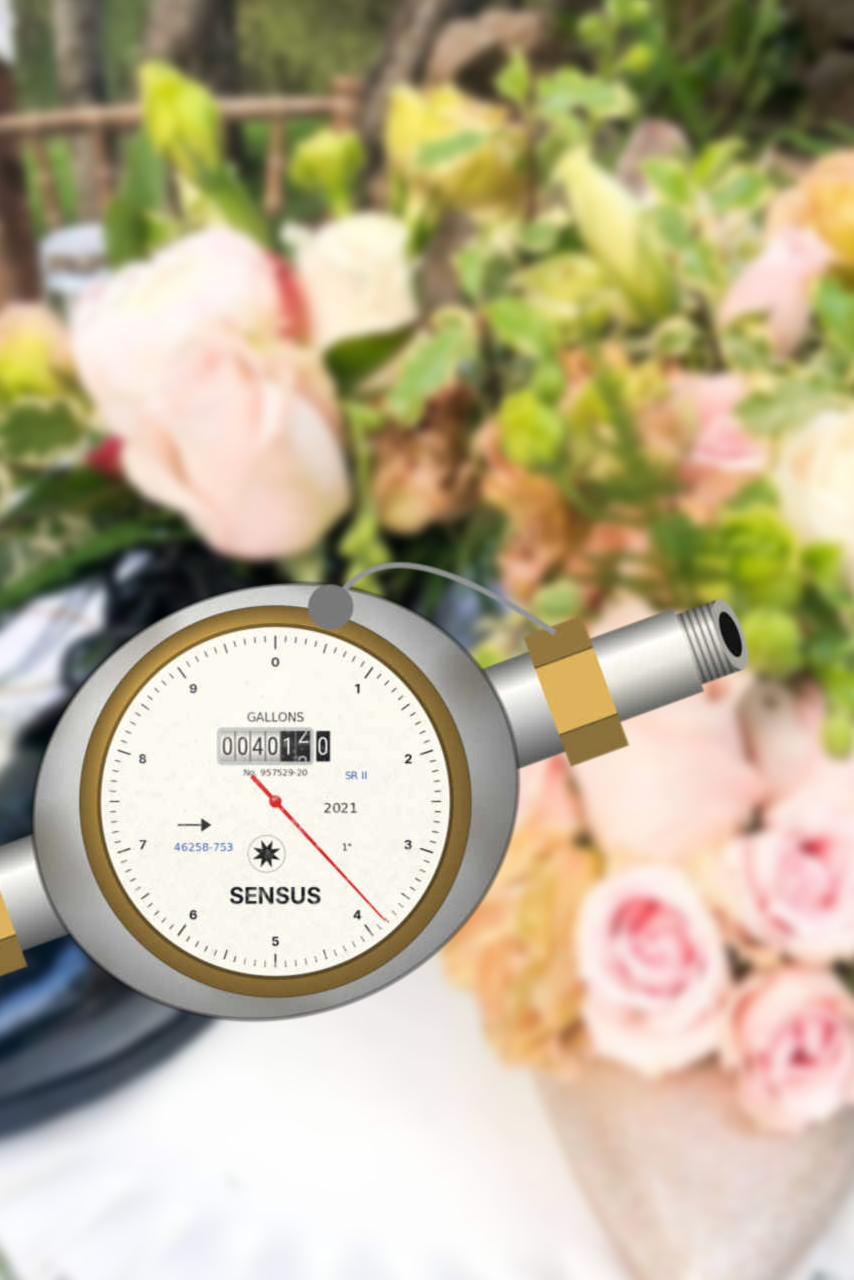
40123.8,gal
